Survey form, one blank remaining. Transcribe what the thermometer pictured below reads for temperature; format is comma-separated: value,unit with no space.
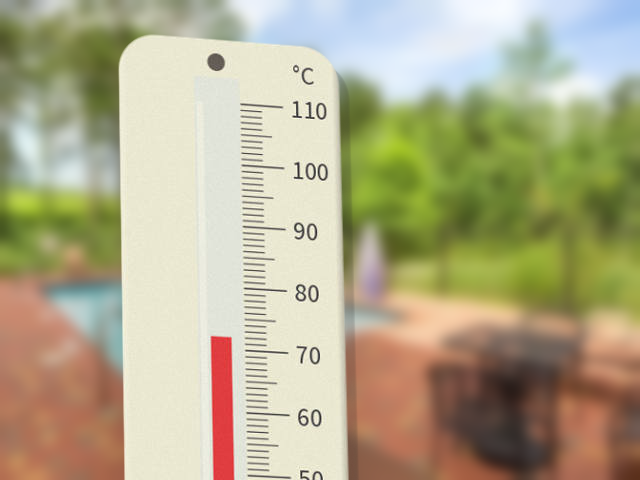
72,°C
